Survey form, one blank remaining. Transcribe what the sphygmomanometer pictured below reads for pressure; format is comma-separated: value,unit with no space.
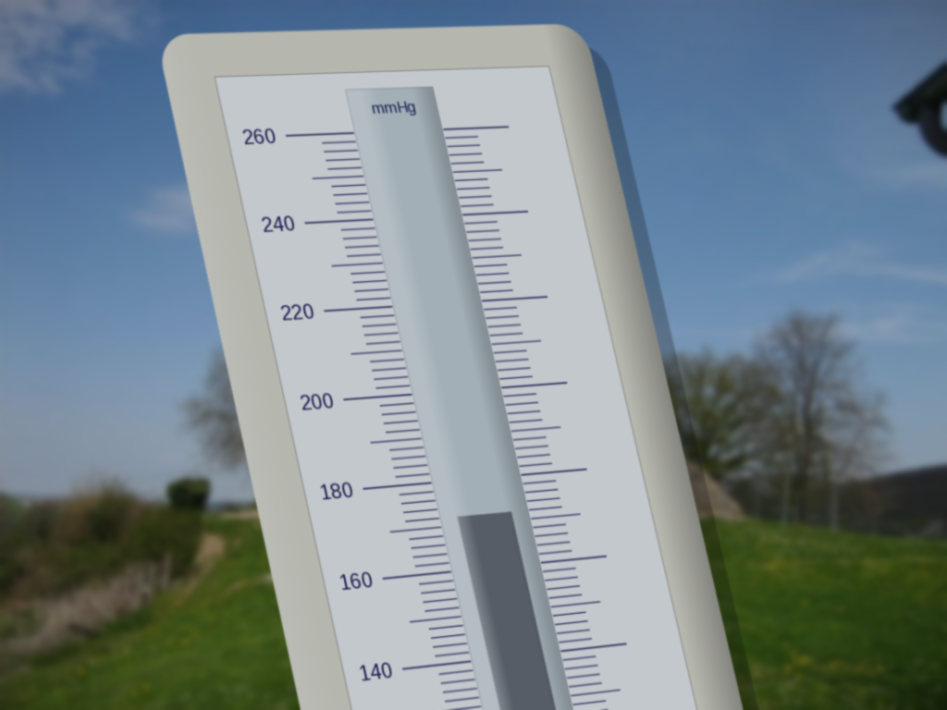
172,mmHg
